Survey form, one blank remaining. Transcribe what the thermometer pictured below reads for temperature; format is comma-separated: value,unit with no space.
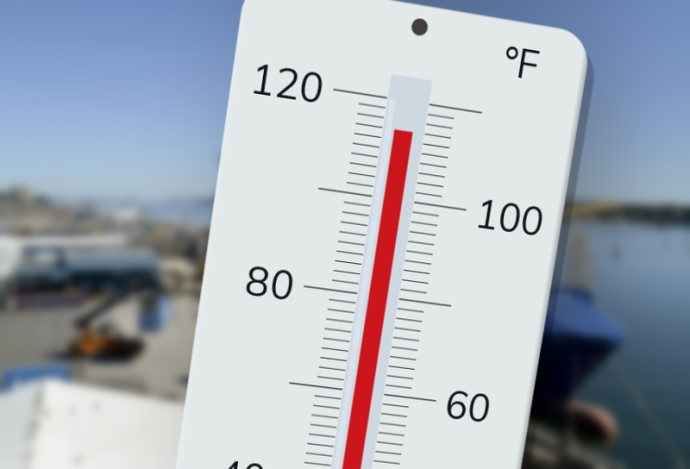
114,°F
